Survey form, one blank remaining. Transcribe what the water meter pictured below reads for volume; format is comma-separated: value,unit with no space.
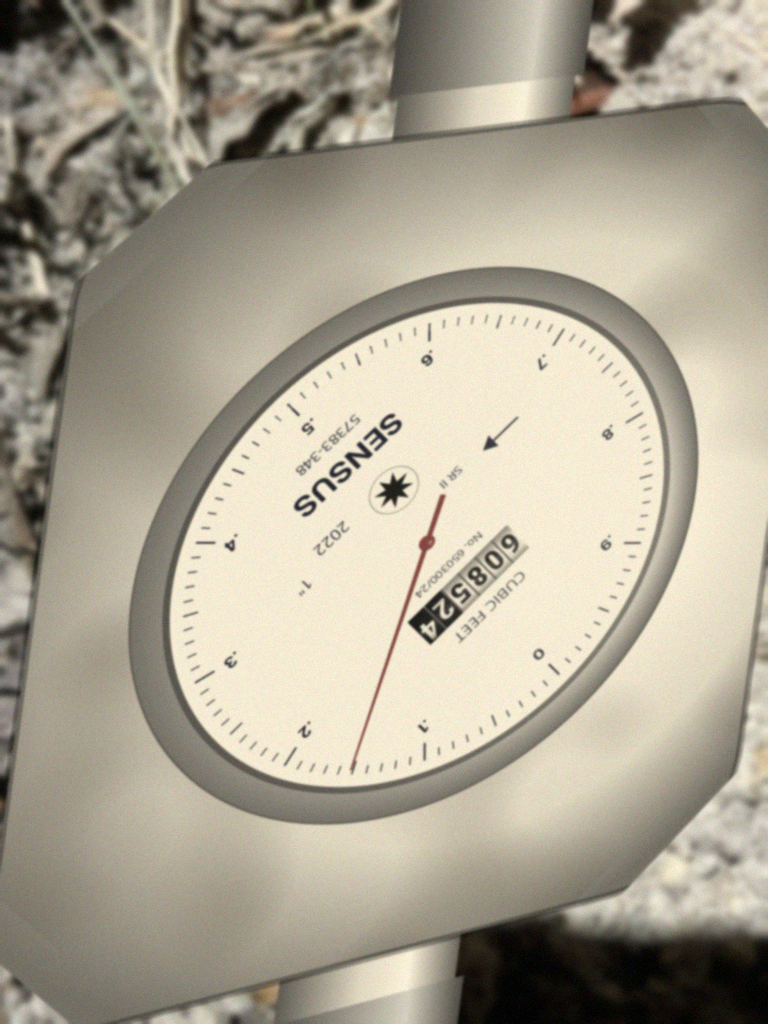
608524.15,ft³
